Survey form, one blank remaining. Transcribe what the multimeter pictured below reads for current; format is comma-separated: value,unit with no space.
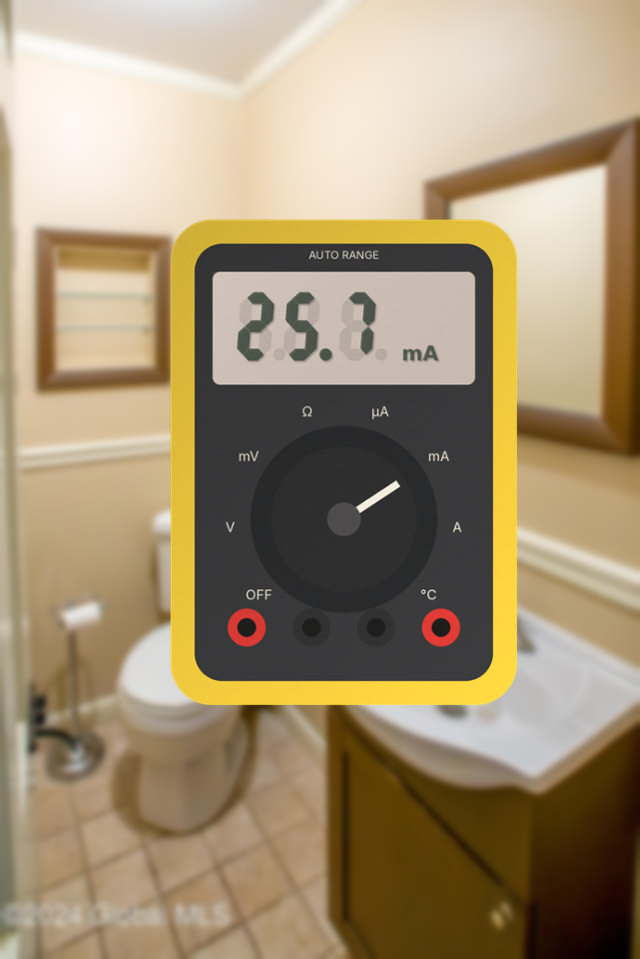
25.7,mA
